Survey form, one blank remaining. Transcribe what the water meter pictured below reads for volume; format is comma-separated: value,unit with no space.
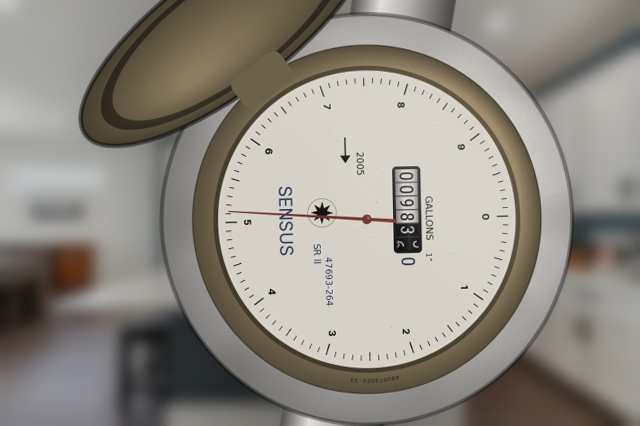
98355.1,gal
